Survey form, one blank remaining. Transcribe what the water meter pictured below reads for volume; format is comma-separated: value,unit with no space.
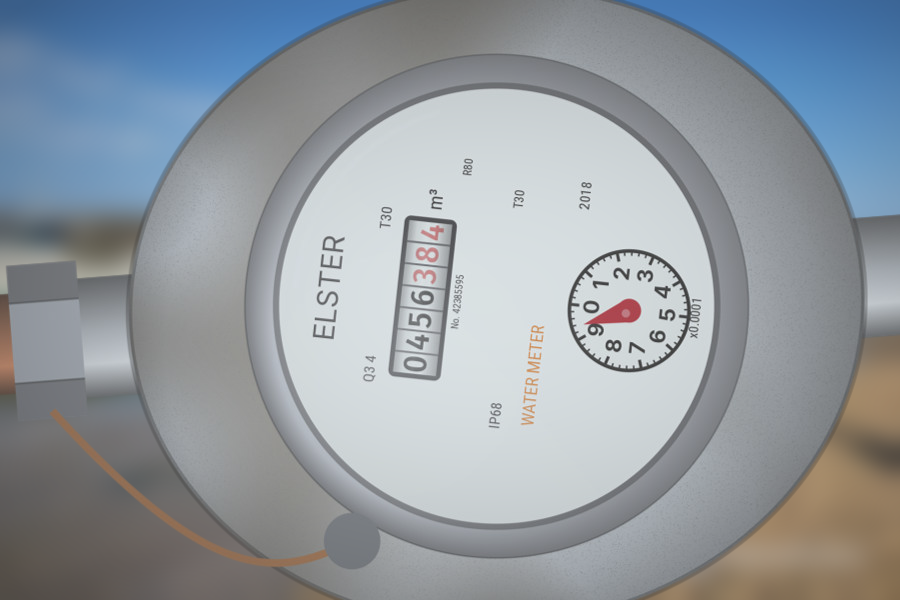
456.3839,m³
